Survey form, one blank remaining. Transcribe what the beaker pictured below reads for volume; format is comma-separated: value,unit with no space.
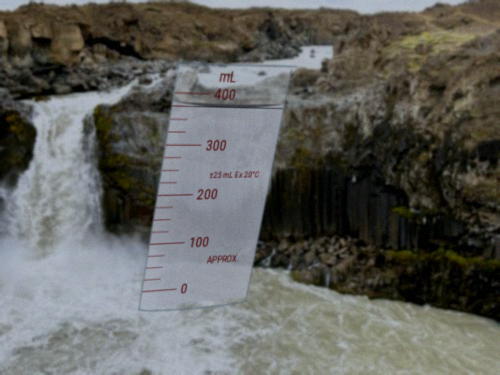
375,mL
